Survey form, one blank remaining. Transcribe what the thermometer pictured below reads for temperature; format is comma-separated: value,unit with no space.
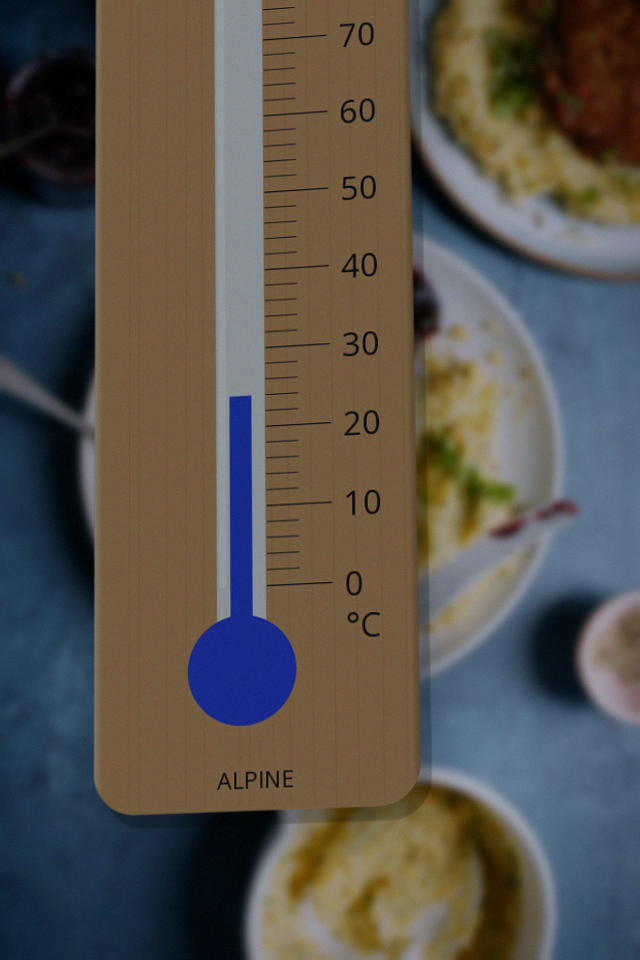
24,°C
